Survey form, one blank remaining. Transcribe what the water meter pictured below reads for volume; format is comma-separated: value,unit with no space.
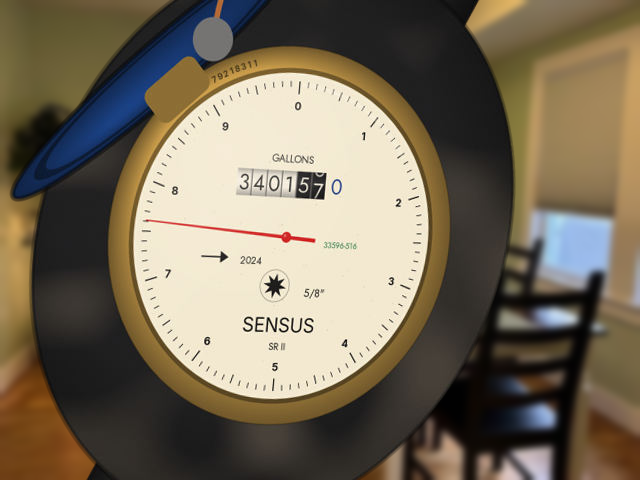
3401567.6,gal
